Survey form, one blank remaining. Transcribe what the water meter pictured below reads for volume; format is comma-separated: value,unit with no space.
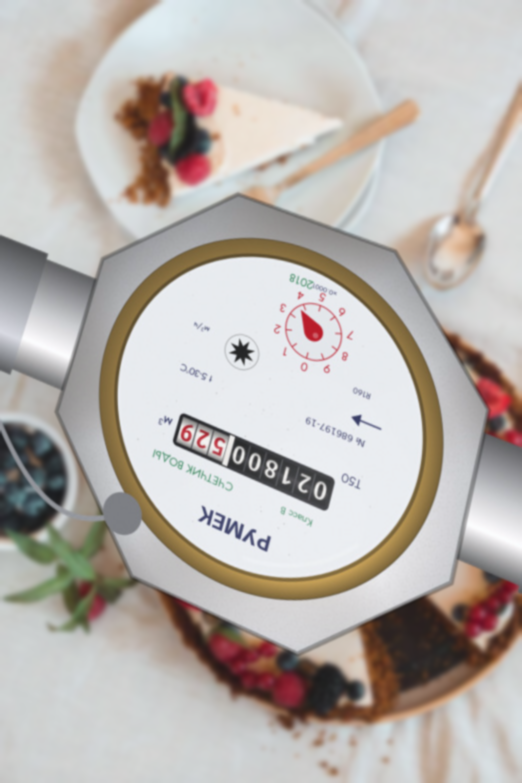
21800.5293,m³
